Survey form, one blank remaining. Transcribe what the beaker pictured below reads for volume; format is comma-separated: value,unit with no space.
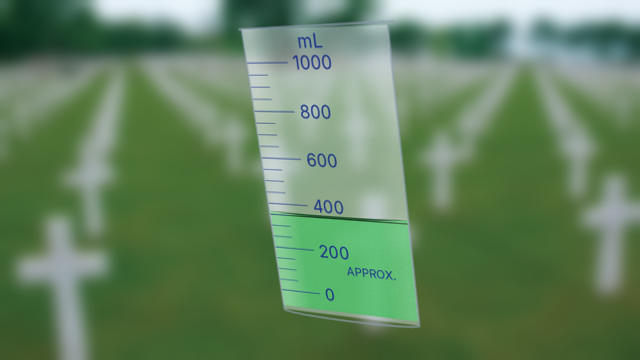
350,mL
